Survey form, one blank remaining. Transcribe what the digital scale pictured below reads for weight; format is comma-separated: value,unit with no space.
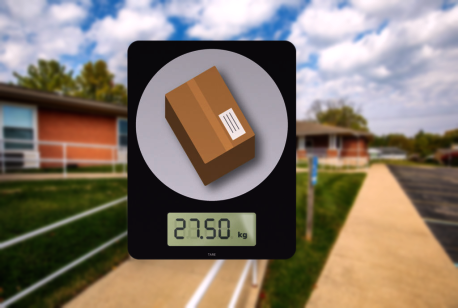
27.50,kg
